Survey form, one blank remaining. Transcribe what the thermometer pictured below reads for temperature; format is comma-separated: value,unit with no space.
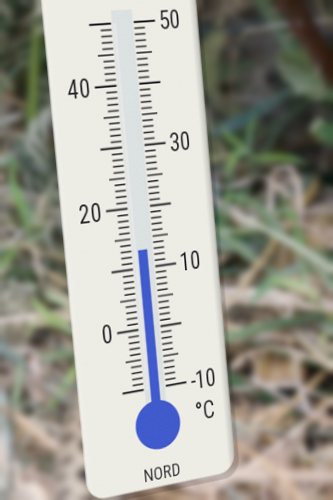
13,°C
